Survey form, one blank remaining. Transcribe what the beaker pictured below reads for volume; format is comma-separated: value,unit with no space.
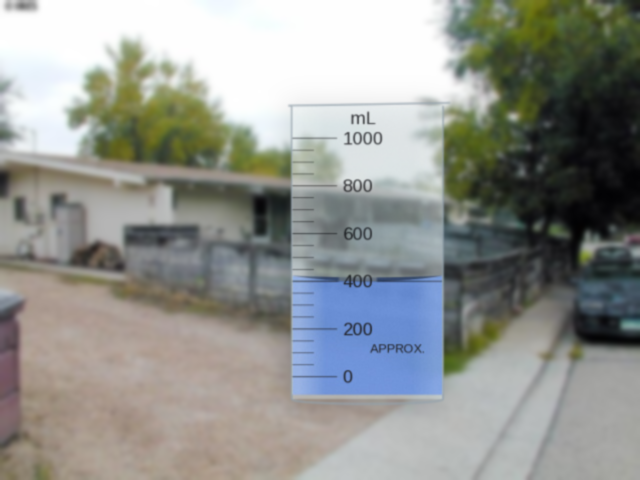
400,mL
